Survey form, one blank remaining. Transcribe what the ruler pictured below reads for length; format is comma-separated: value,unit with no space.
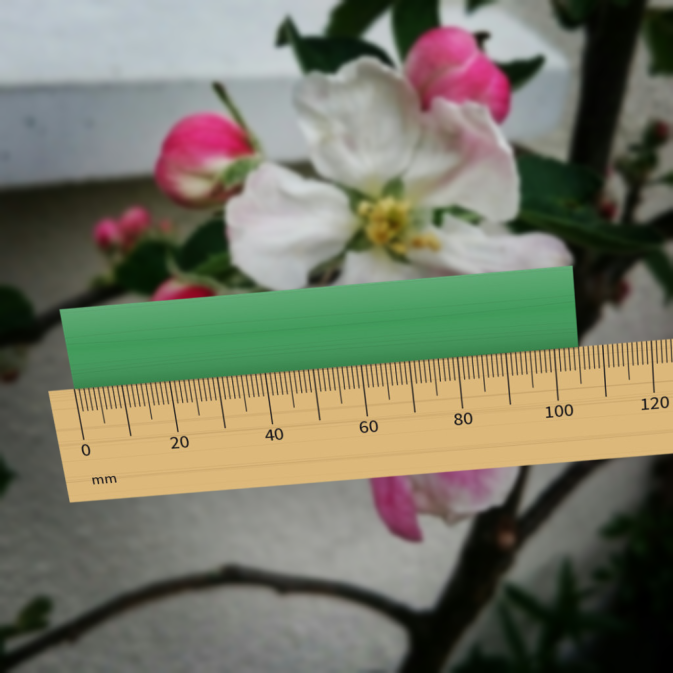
105,mm
